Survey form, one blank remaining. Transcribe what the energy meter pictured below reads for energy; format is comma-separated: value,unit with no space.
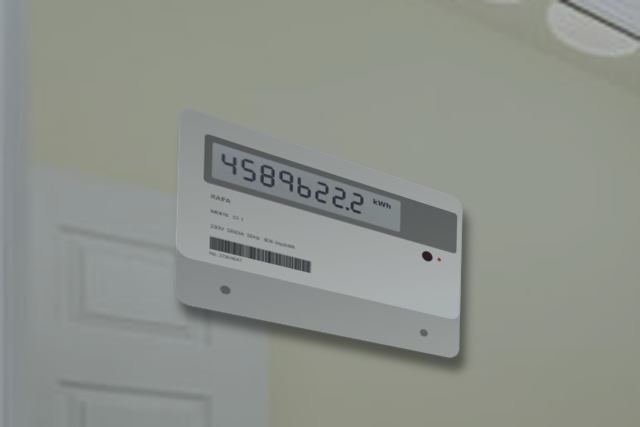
4589622.2,kWh
